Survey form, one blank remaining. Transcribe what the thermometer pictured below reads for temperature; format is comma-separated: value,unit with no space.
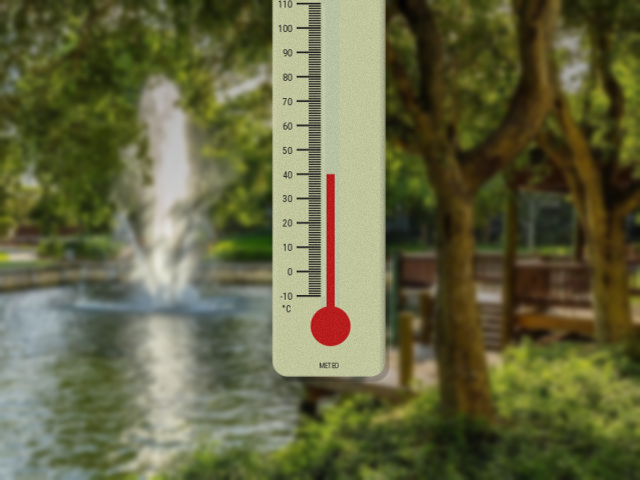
40,°C
